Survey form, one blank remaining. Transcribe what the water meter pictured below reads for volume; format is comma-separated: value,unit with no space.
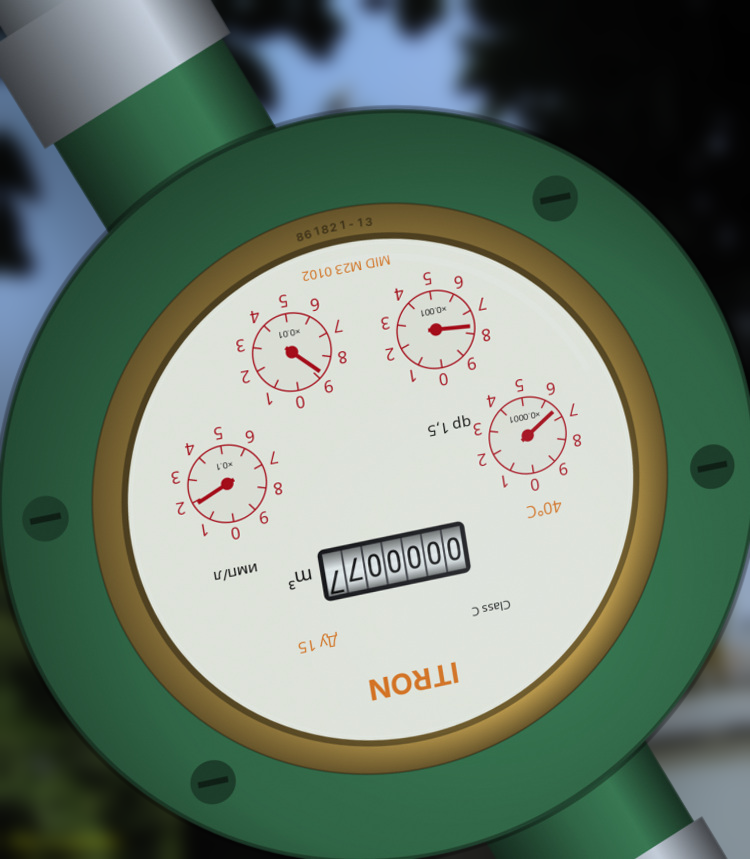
77.1876,m³
